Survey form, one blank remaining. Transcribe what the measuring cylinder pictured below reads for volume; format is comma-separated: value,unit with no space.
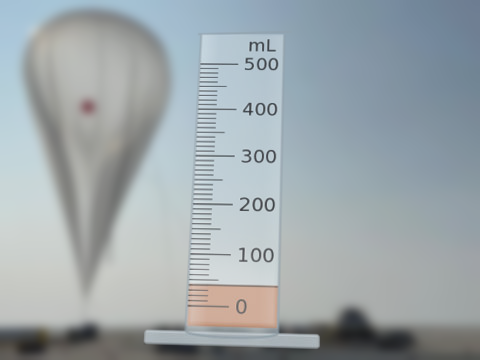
40,mL
